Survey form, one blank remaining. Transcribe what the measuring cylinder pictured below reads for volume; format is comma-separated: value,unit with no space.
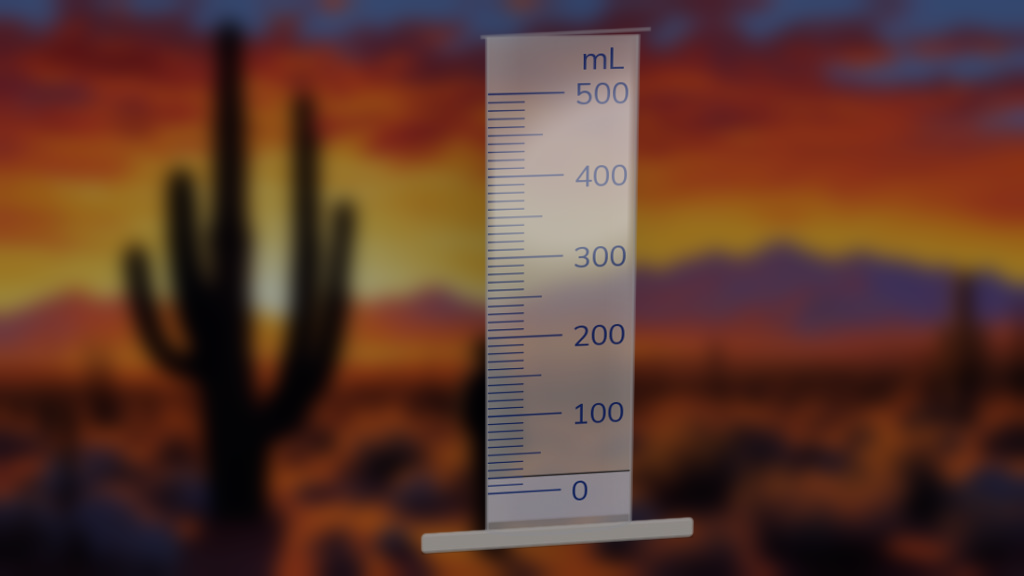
20,mL
